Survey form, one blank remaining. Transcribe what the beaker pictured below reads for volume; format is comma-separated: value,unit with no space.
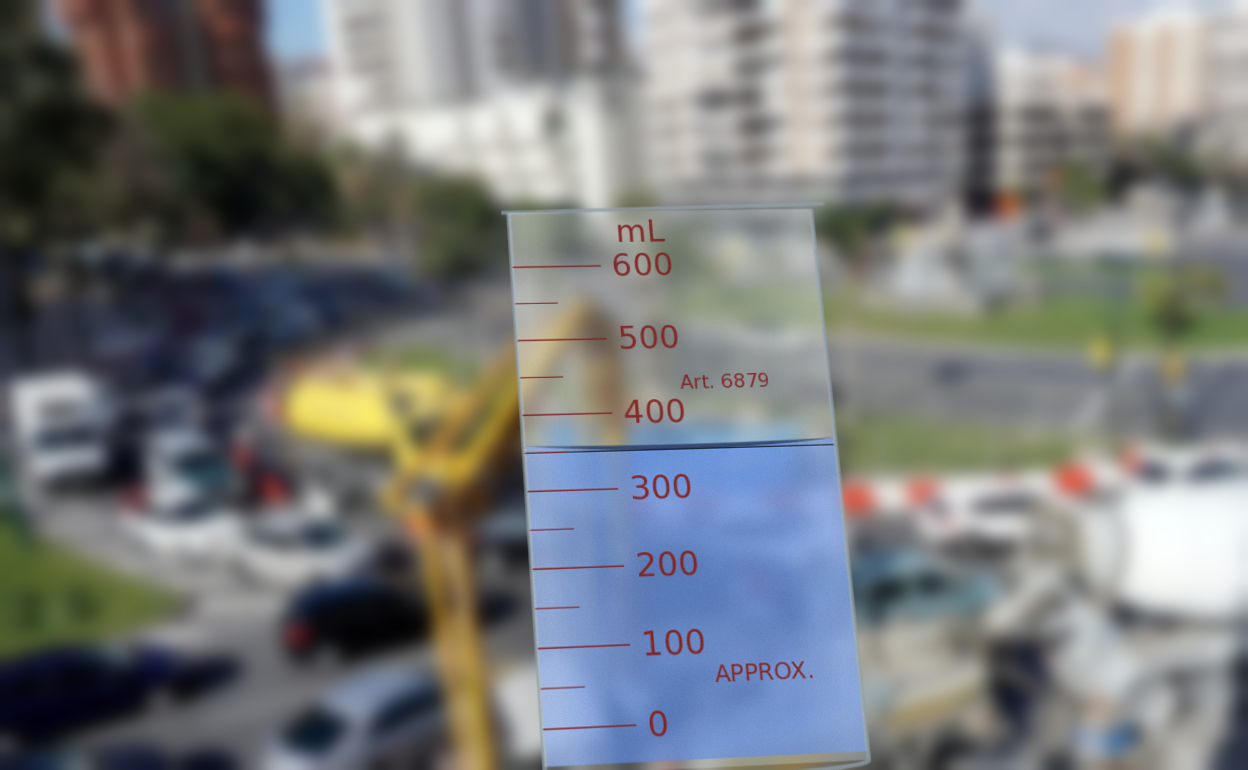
350,mL
